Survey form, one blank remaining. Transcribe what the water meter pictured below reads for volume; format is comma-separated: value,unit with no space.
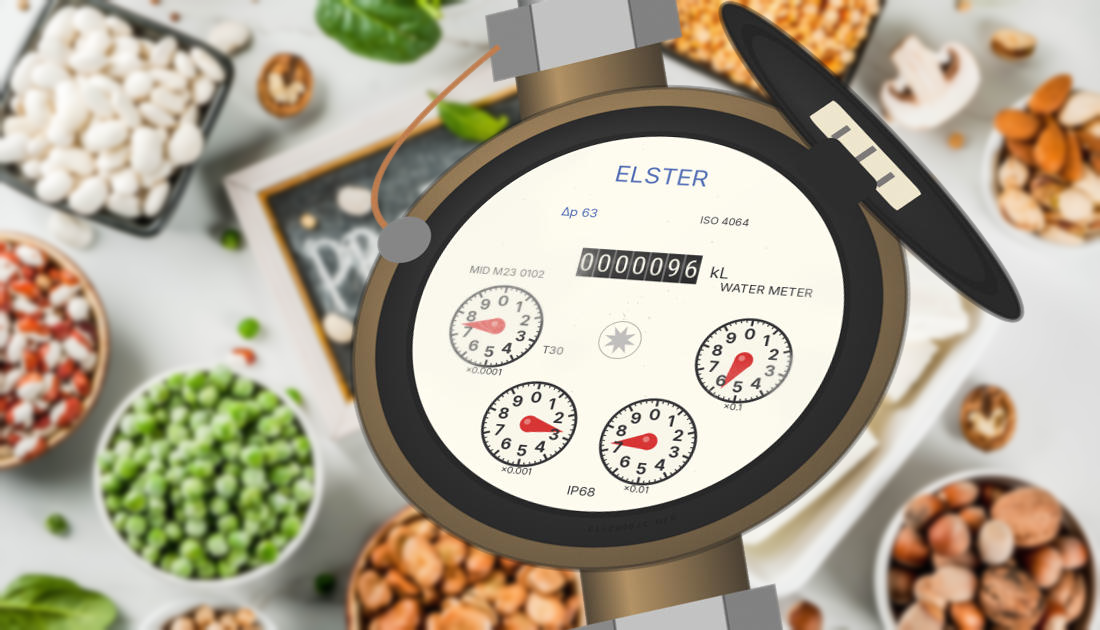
96.5727,kL
